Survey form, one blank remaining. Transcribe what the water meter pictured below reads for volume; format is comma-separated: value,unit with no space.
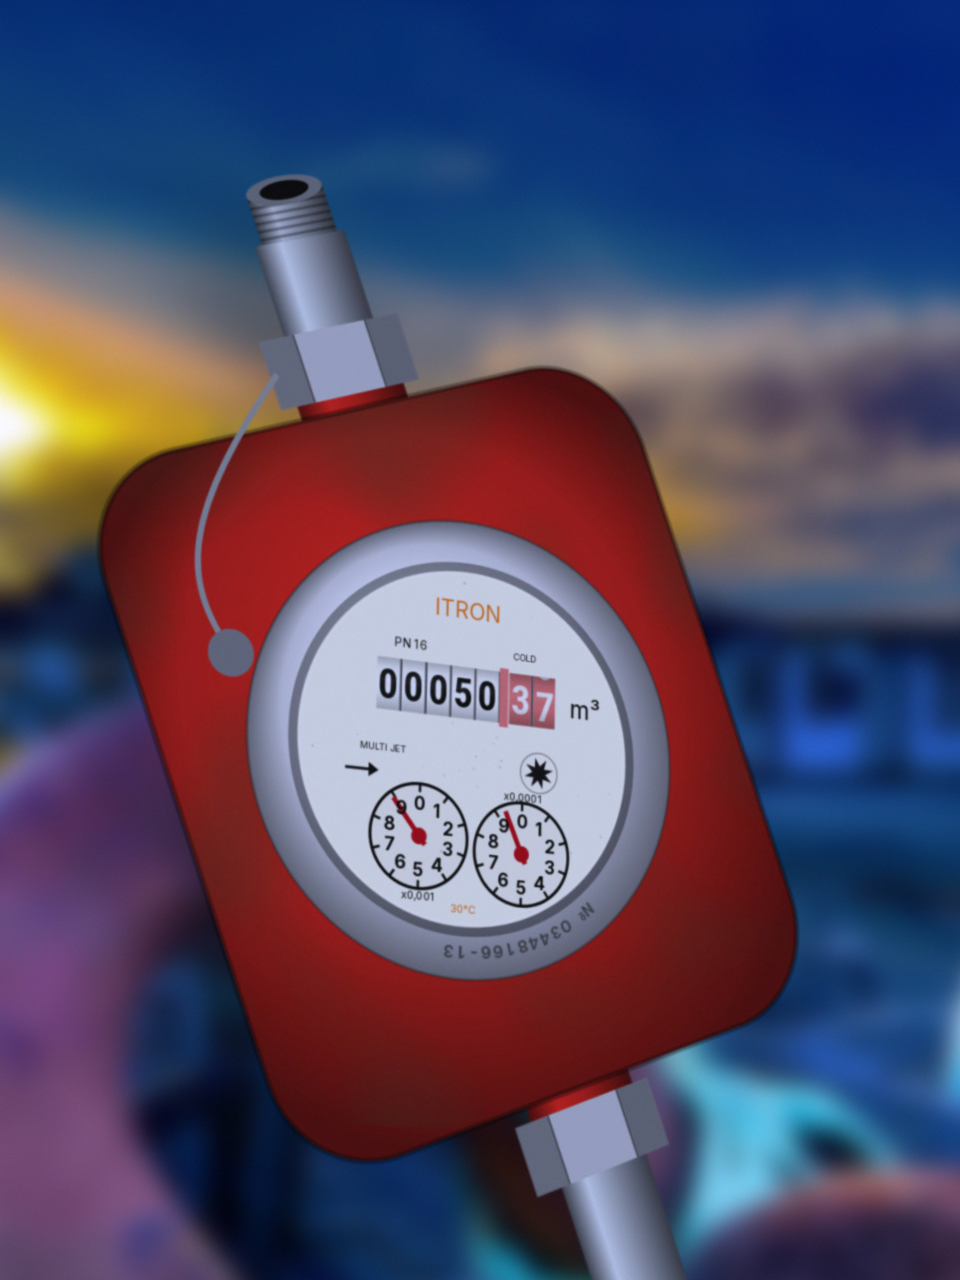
50.3689,m³
